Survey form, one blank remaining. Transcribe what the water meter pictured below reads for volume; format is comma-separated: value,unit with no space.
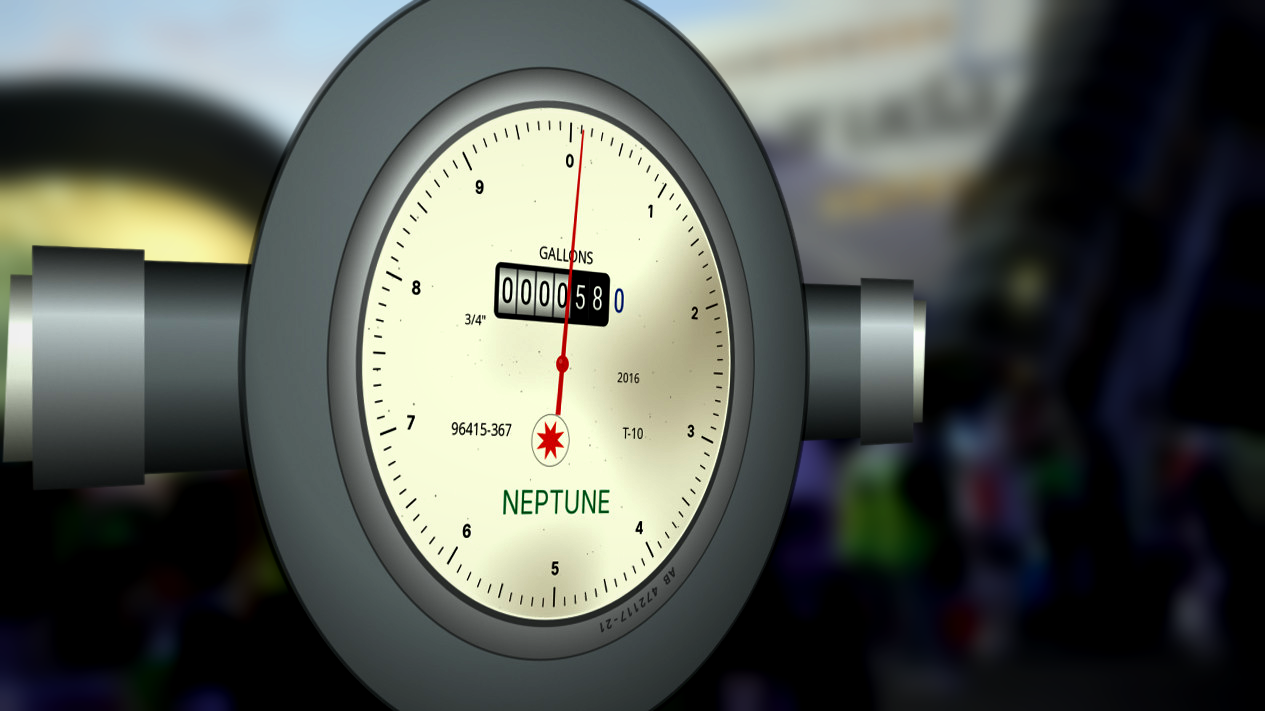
580.1,gal
